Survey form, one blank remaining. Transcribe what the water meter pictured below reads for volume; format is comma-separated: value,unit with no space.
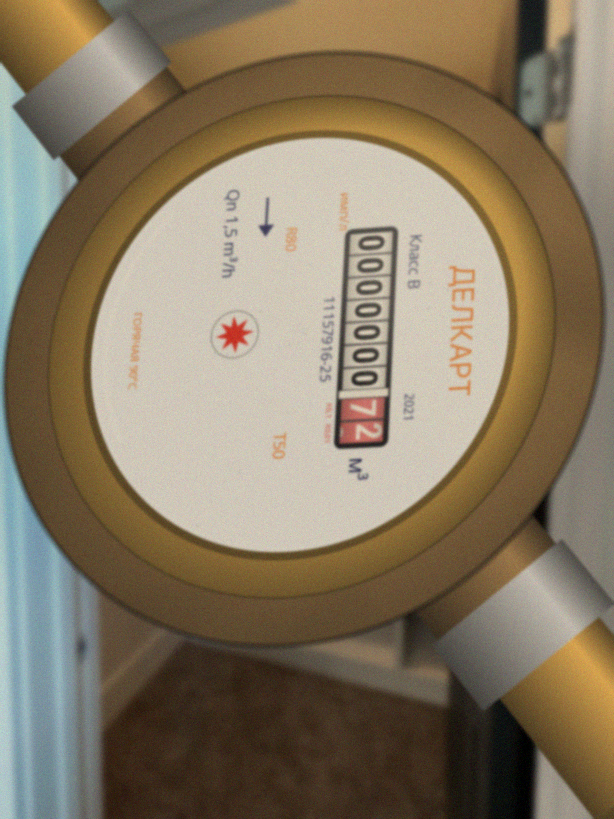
0.72,m³
